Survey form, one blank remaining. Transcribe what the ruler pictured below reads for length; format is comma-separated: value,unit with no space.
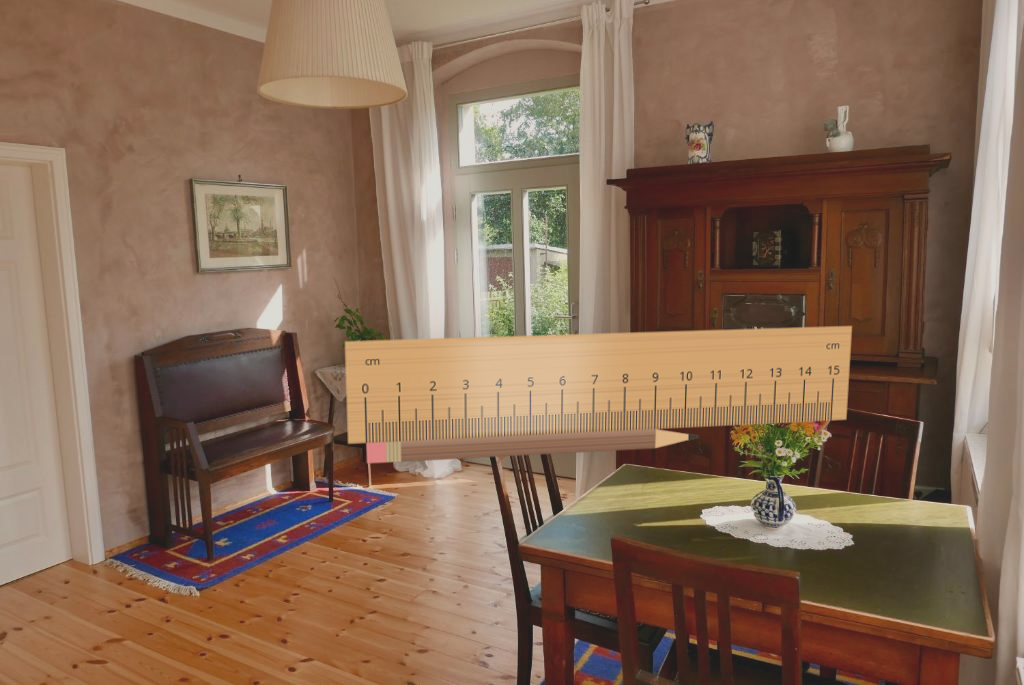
10.5,cm
